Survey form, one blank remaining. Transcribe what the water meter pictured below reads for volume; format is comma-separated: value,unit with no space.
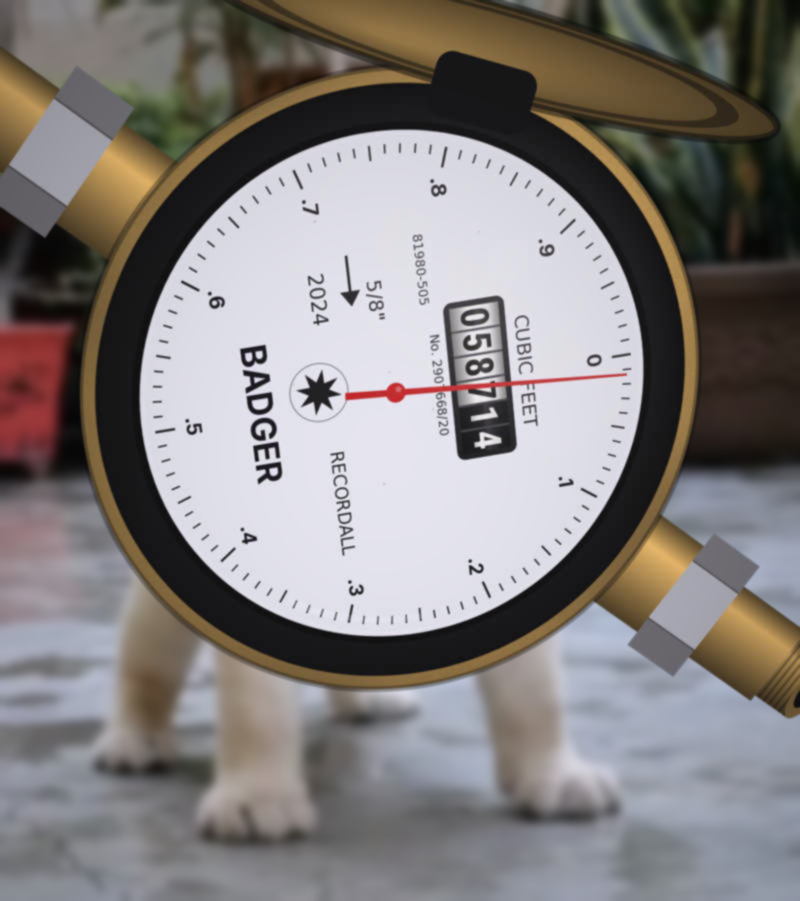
58714.01,ft³
